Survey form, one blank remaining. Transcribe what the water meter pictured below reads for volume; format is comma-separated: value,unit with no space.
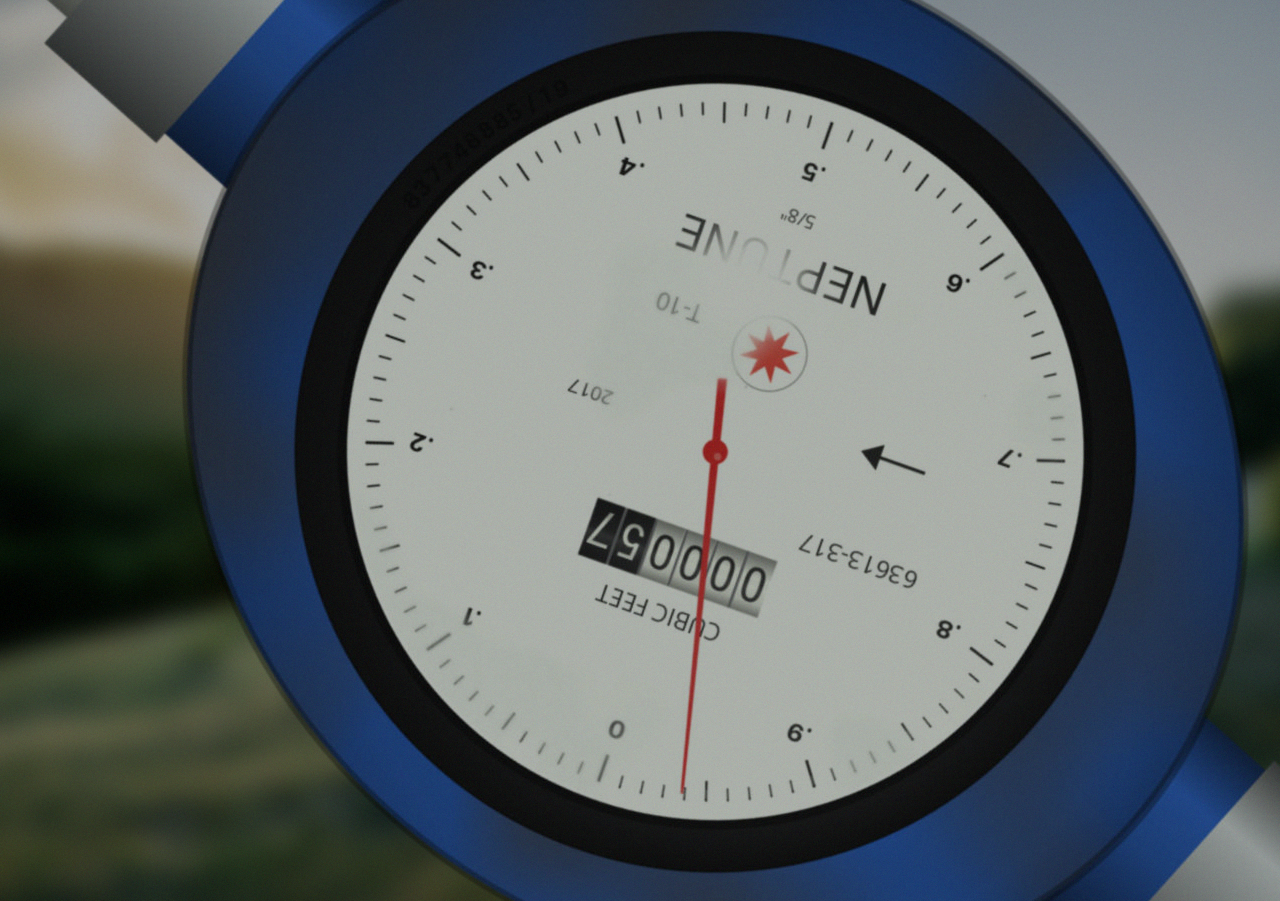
56.96,ft³
